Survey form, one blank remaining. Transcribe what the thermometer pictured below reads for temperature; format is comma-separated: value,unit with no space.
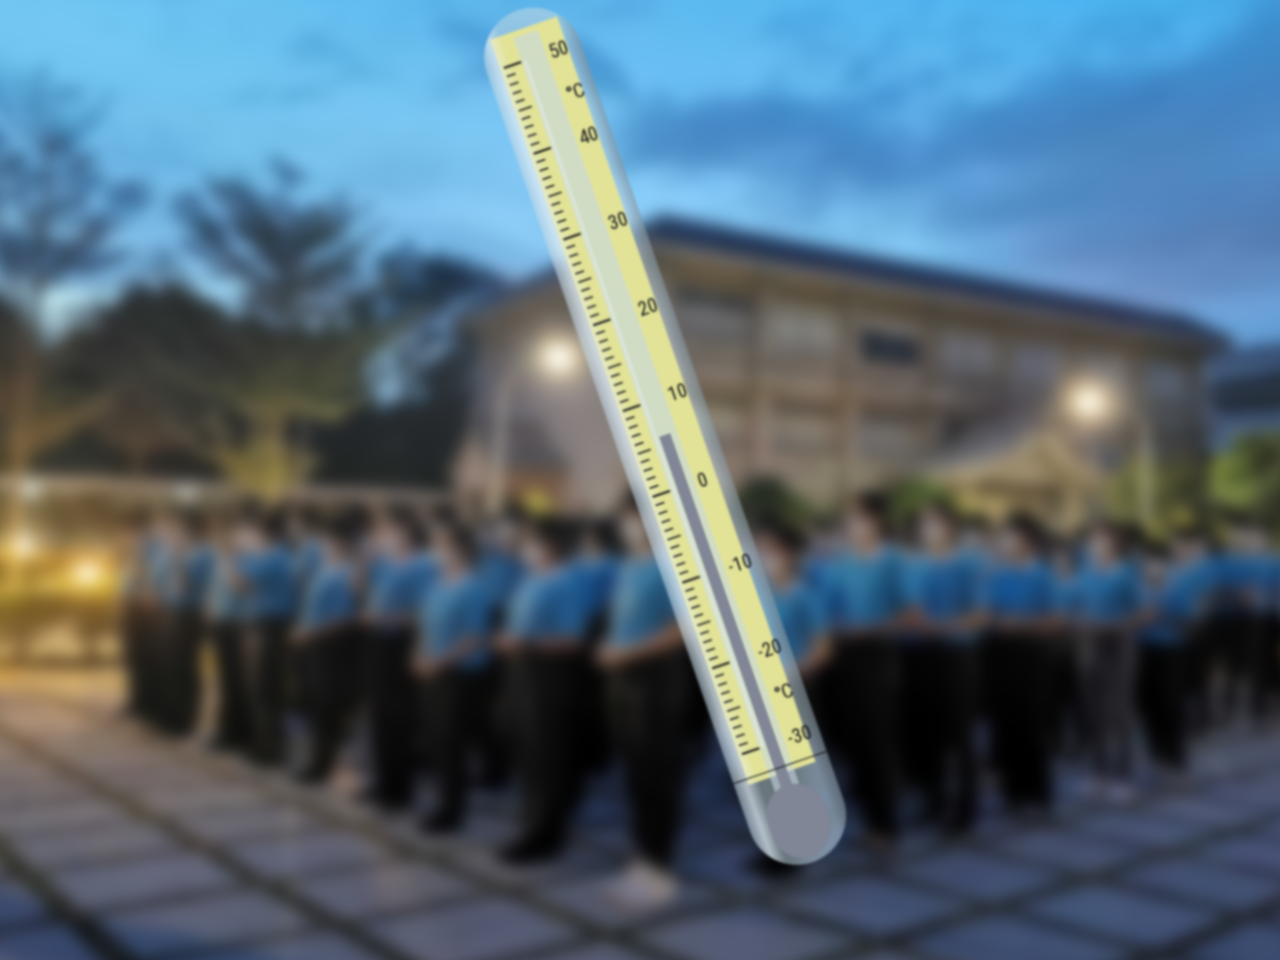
6,°C
